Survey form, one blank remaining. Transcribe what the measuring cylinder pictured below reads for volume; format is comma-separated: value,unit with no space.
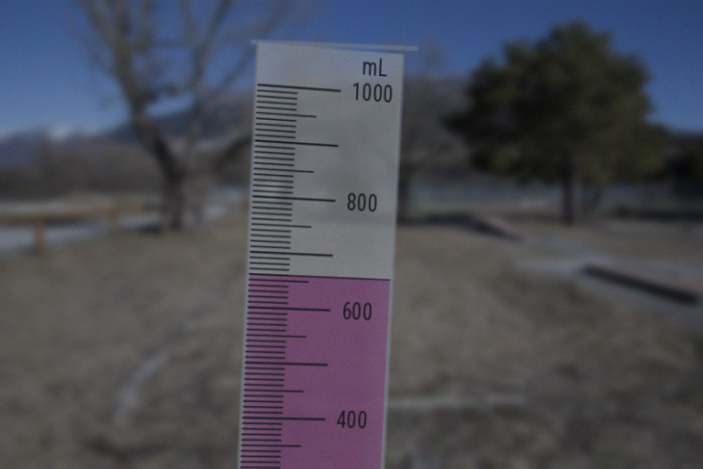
660,mL
